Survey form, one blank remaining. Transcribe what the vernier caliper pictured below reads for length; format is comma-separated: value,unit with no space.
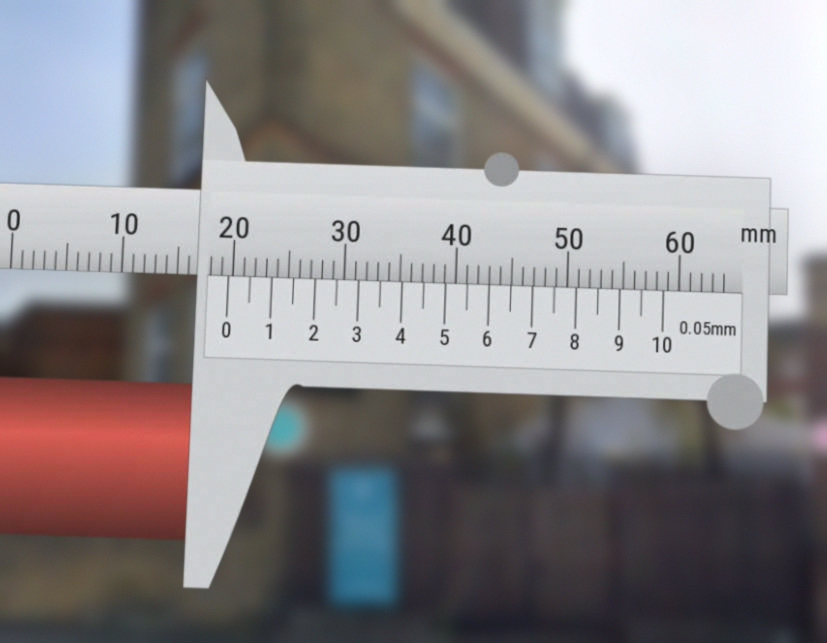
19.6,mm
